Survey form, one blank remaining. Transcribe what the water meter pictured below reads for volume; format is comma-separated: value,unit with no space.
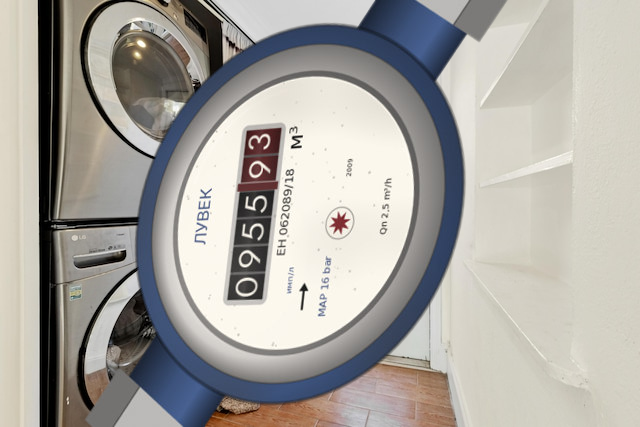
955.93,m³
